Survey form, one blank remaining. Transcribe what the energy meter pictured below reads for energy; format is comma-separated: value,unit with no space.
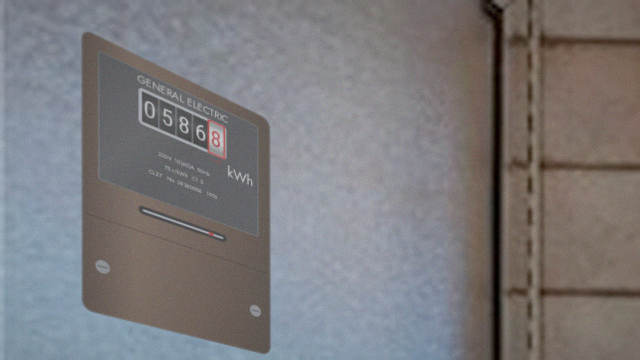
586.8,kWh
